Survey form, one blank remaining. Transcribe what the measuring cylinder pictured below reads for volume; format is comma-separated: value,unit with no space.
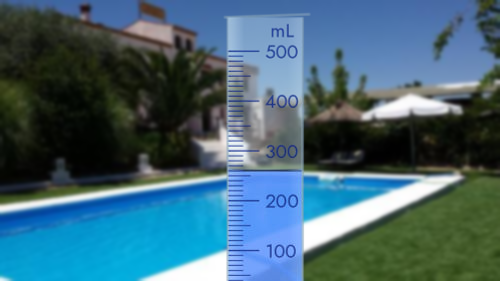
260,mL
